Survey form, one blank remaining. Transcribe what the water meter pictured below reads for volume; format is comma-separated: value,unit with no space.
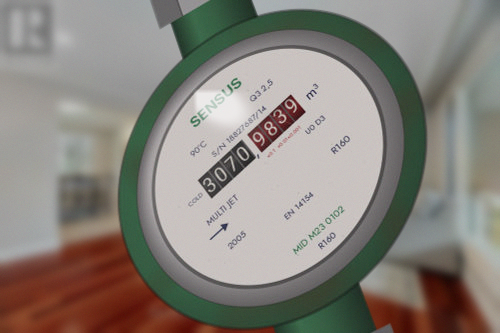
3070.9839,m³
